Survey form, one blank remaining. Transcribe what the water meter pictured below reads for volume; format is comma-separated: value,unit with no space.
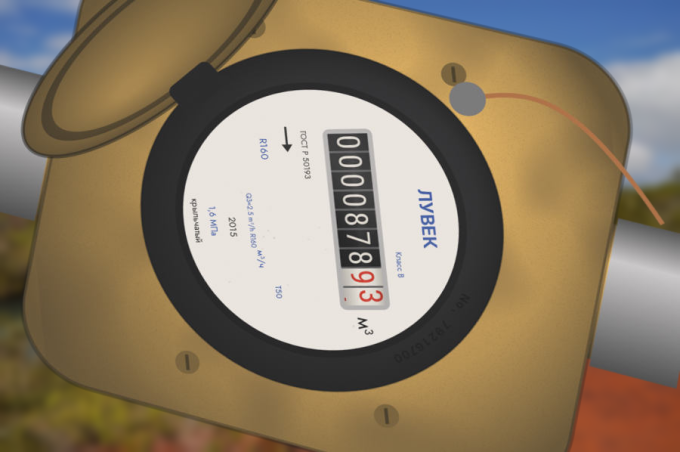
878.93,m³
